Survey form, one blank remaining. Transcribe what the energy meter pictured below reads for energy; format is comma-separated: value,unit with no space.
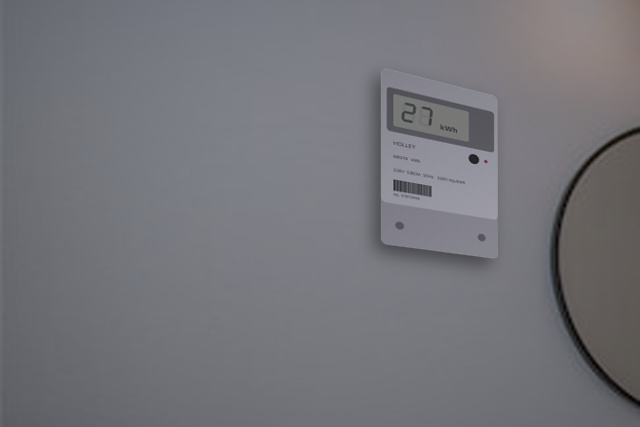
27,kWh
